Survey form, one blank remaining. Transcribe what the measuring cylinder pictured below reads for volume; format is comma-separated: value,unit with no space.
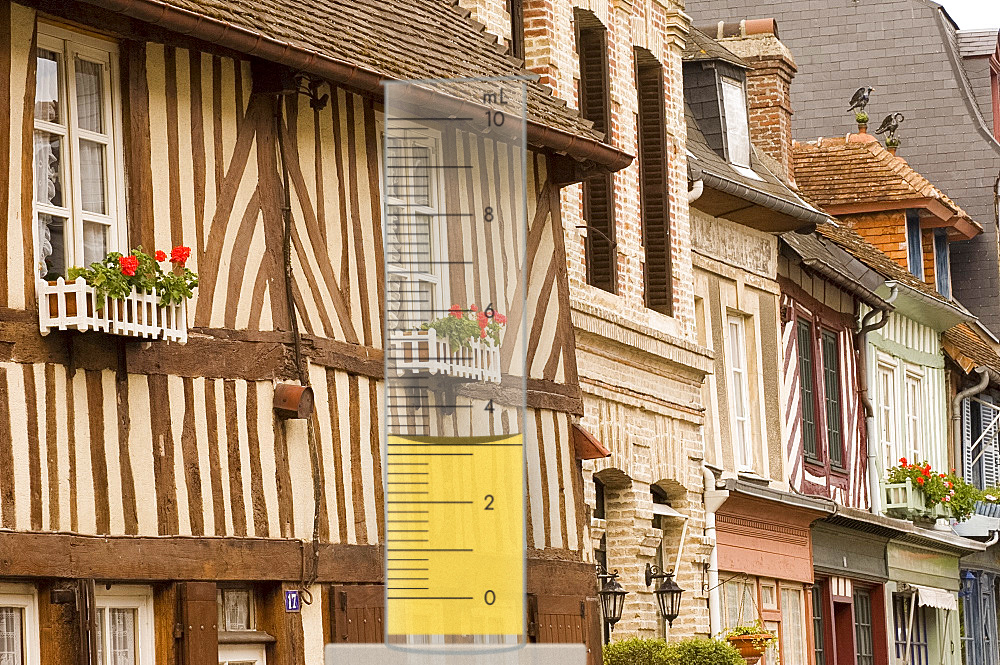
3.2,mL
